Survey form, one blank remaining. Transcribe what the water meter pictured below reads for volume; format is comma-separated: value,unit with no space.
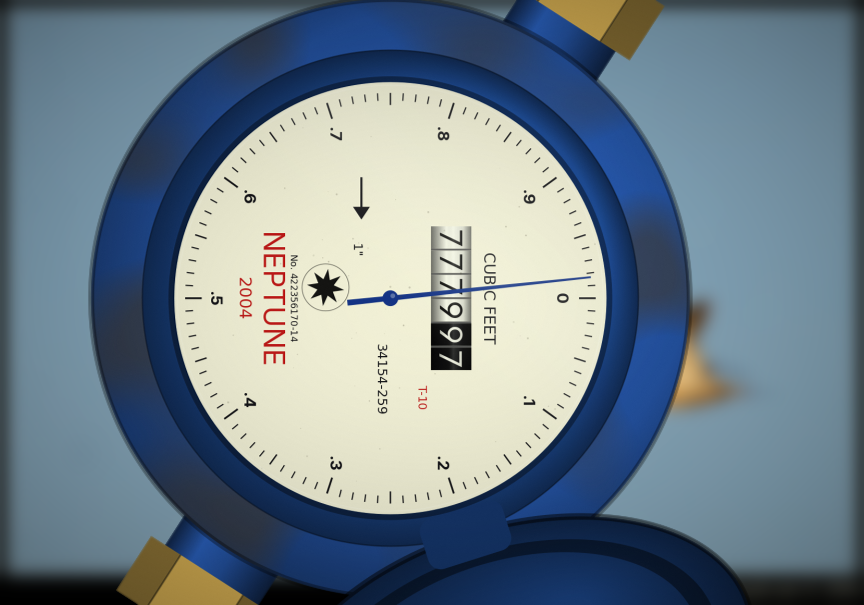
777996.98,ft³
